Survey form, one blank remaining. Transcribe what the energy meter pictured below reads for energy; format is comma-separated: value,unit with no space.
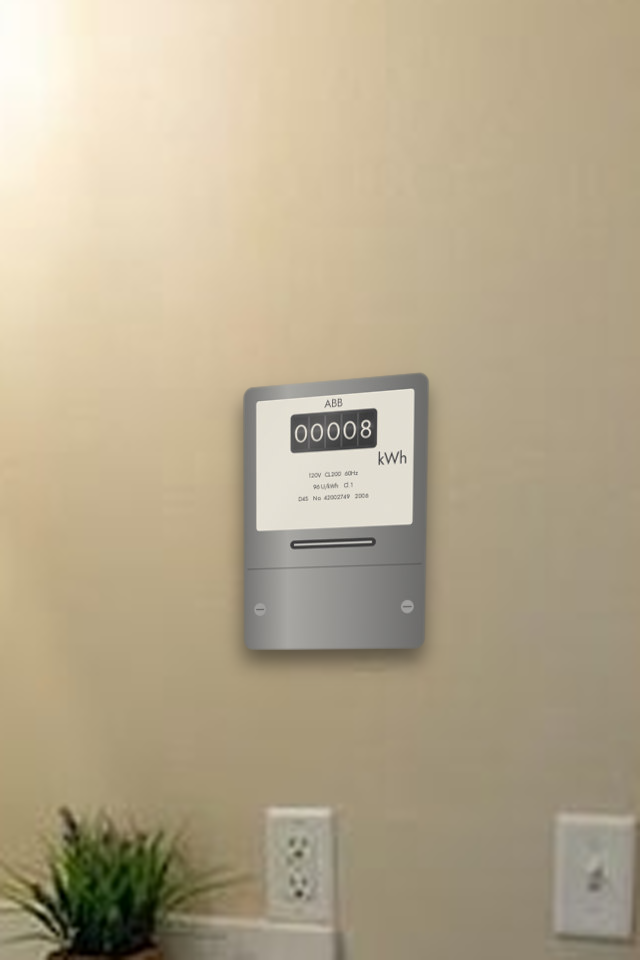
8,kWh
